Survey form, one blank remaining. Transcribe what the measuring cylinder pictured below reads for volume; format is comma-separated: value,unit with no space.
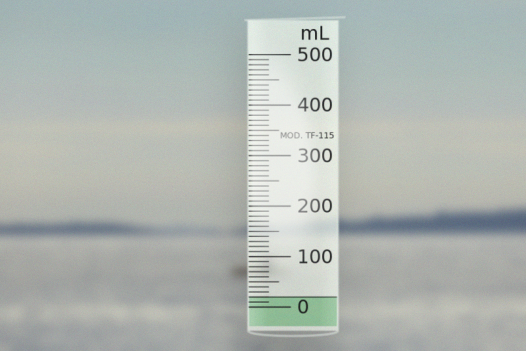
20,mL
